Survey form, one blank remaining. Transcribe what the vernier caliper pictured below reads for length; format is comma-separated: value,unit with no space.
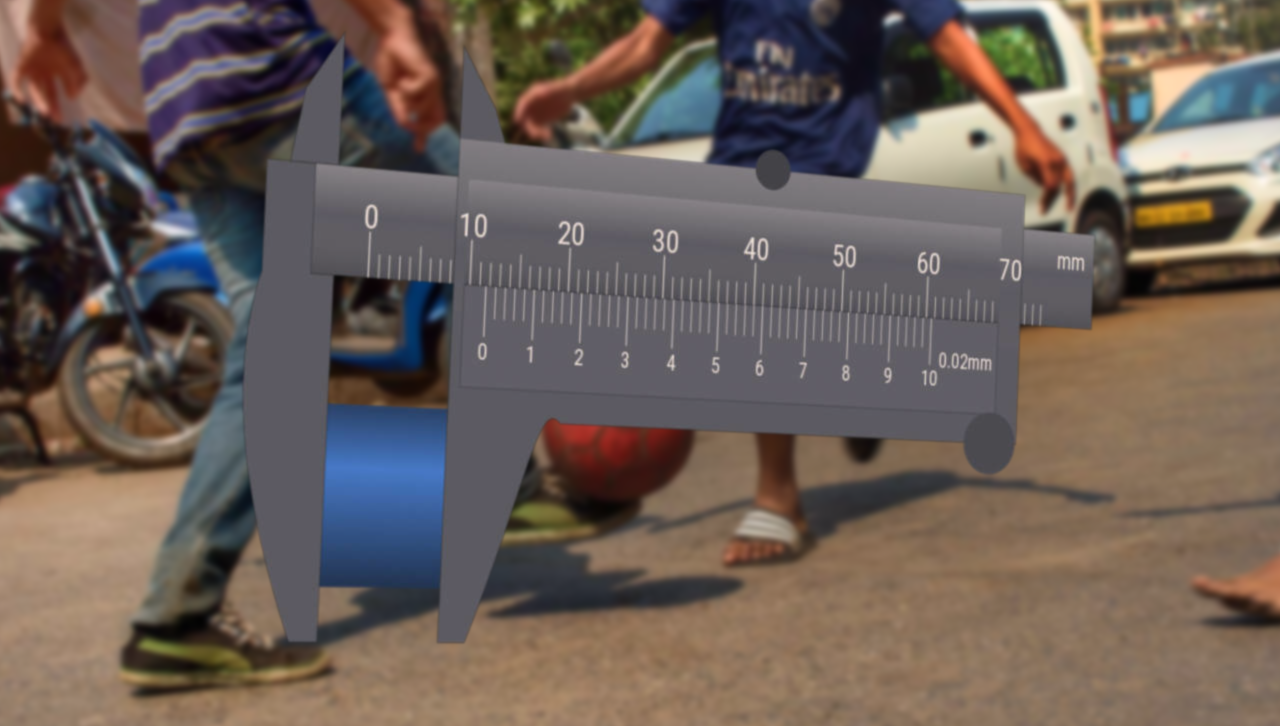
11.6,mm
